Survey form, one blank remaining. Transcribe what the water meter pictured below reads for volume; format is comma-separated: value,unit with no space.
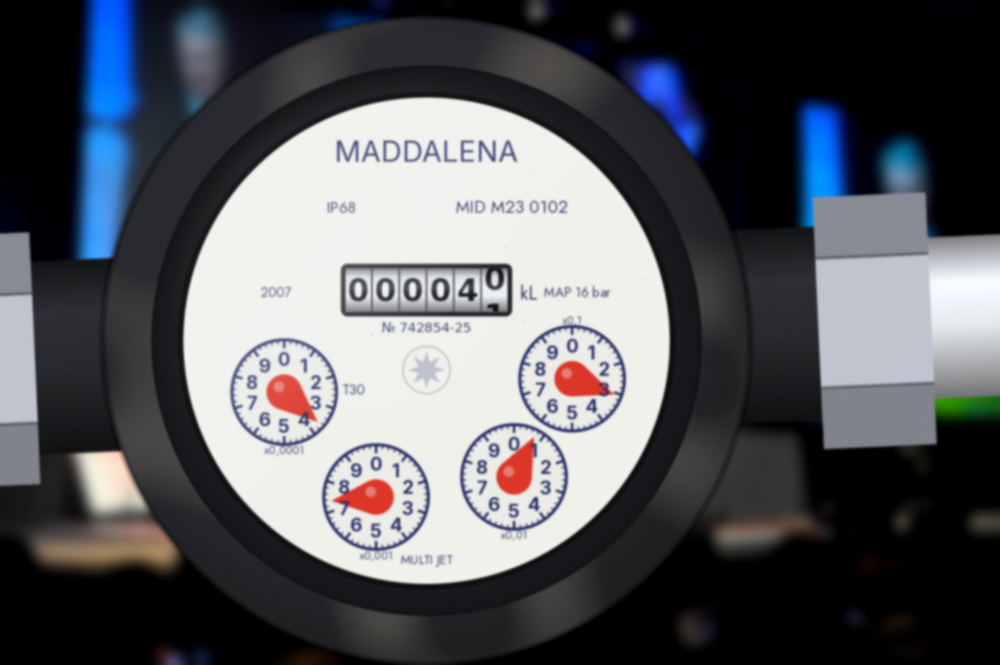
40.3073,kL
